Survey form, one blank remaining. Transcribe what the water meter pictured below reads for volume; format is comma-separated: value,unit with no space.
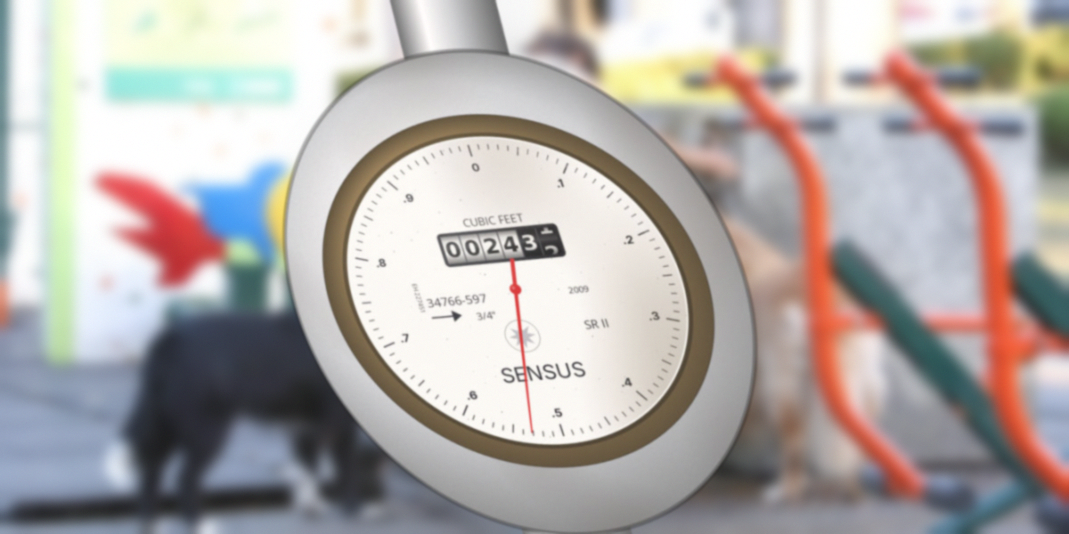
2431.53,ft³
